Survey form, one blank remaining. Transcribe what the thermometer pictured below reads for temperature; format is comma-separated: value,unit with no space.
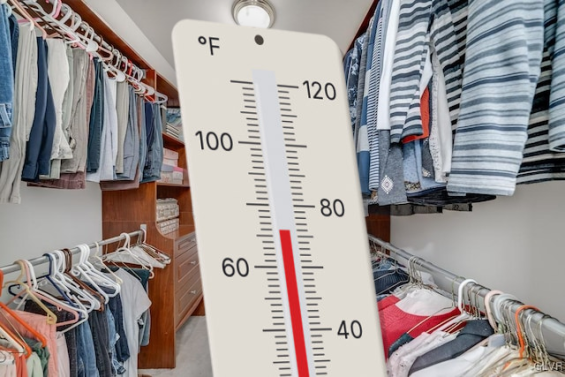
72,°F
